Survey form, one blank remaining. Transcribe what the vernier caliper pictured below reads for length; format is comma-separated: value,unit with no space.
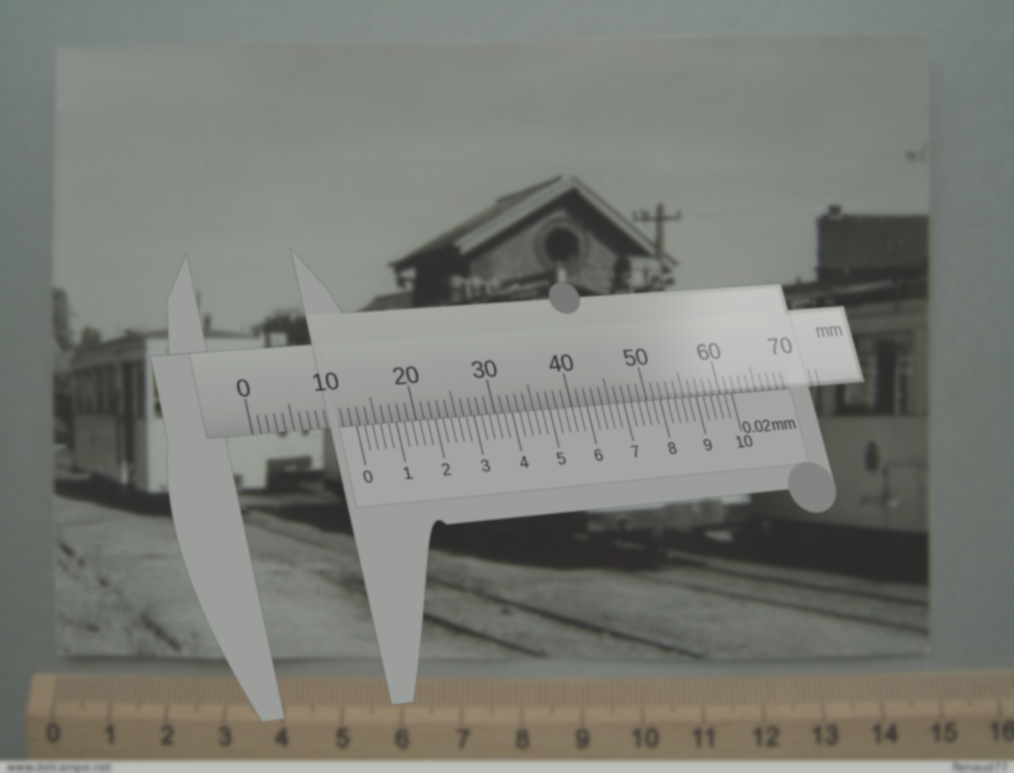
12.6,mm
